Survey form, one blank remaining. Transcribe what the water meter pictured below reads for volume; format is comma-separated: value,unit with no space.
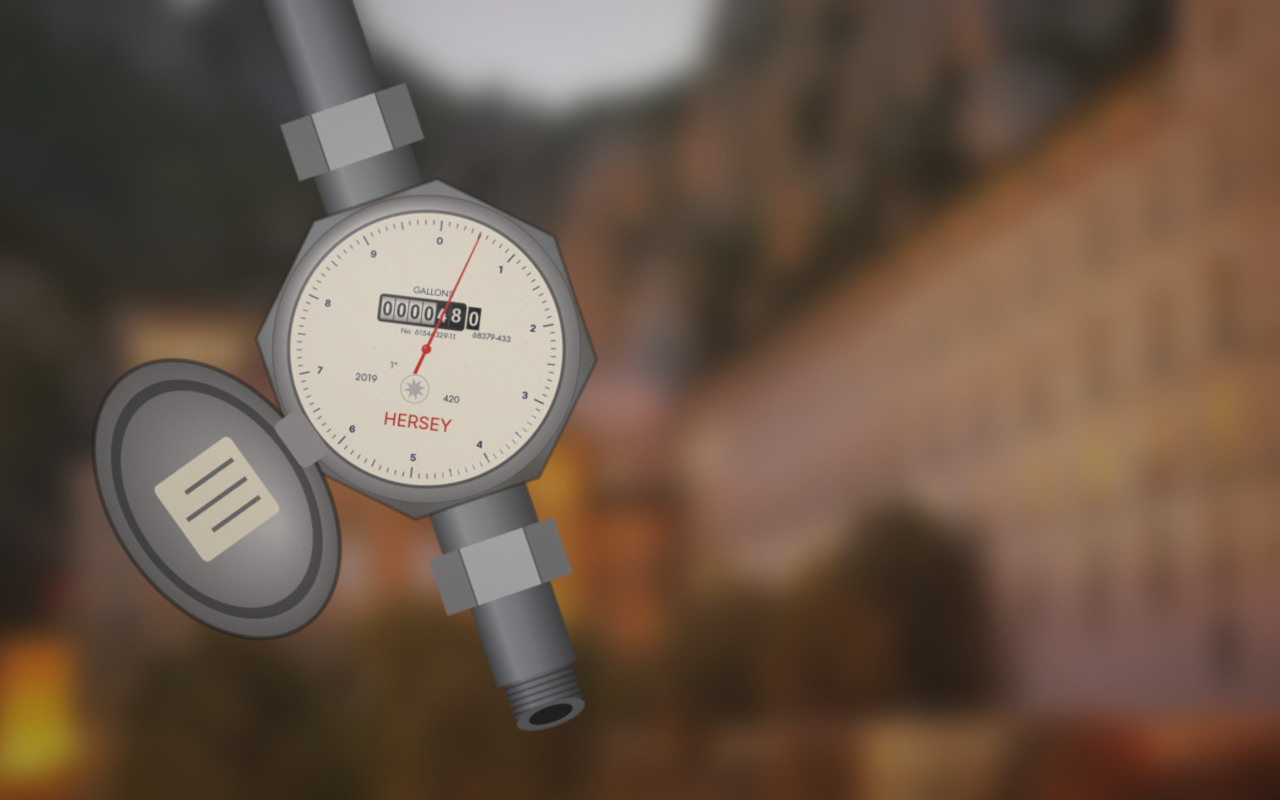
480.5,gal
